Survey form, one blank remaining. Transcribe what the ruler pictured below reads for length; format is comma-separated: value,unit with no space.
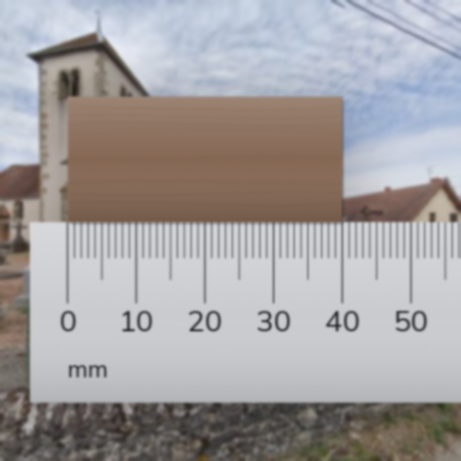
40,mm
